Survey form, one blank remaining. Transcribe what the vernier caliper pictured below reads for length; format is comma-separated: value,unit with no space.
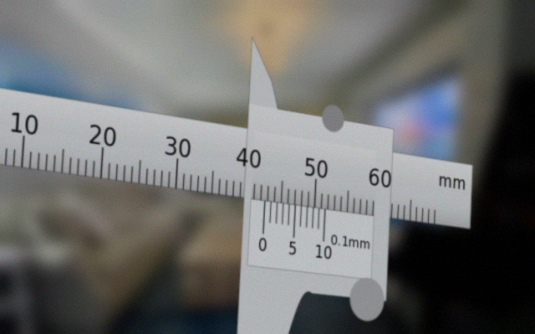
42.6,mm
